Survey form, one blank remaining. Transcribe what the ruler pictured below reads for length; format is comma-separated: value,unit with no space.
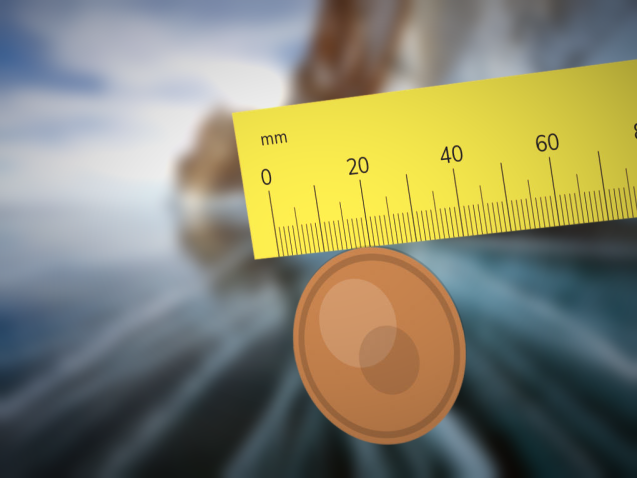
37,mm
